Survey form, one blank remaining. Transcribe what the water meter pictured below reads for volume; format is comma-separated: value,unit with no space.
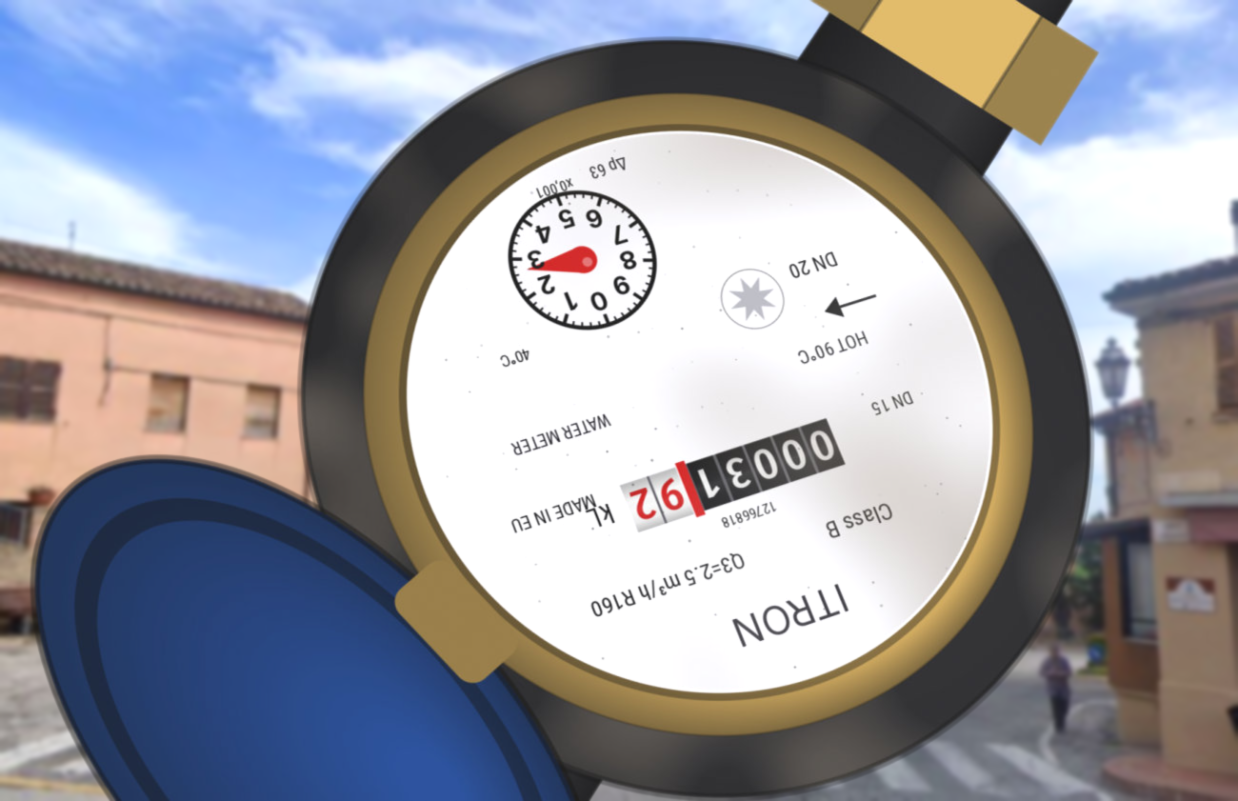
31.922,kL
